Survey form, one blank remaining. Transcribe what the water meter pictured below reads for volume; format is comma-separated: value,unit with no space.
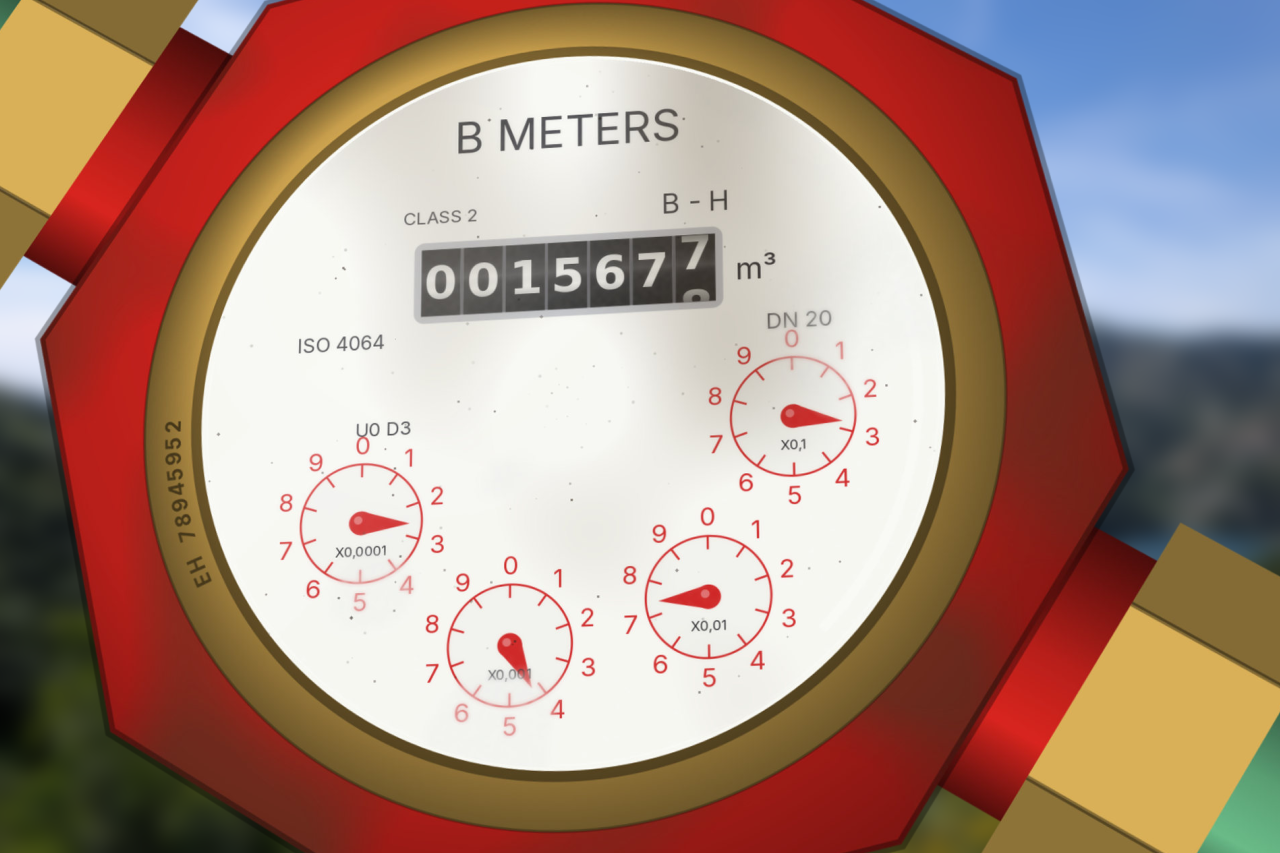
15677.2742,m³
